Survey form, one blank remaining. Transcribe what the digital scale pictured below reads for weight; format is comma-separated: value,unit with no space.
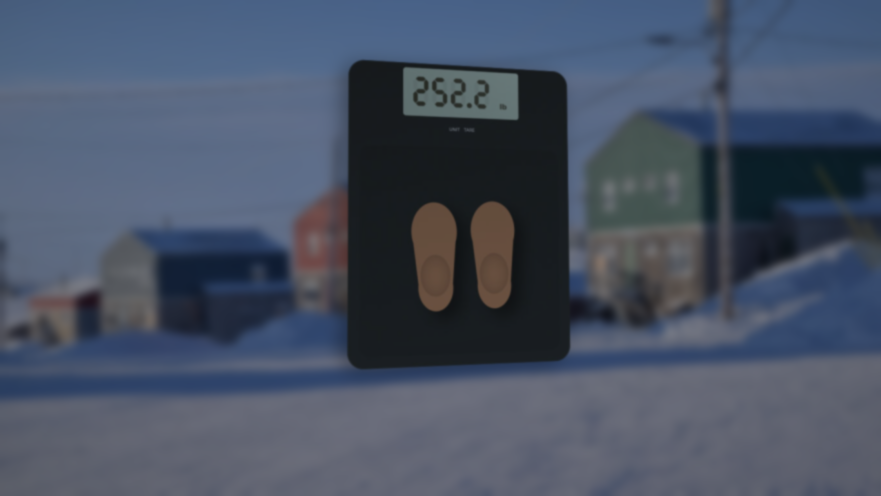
252.2,lb
